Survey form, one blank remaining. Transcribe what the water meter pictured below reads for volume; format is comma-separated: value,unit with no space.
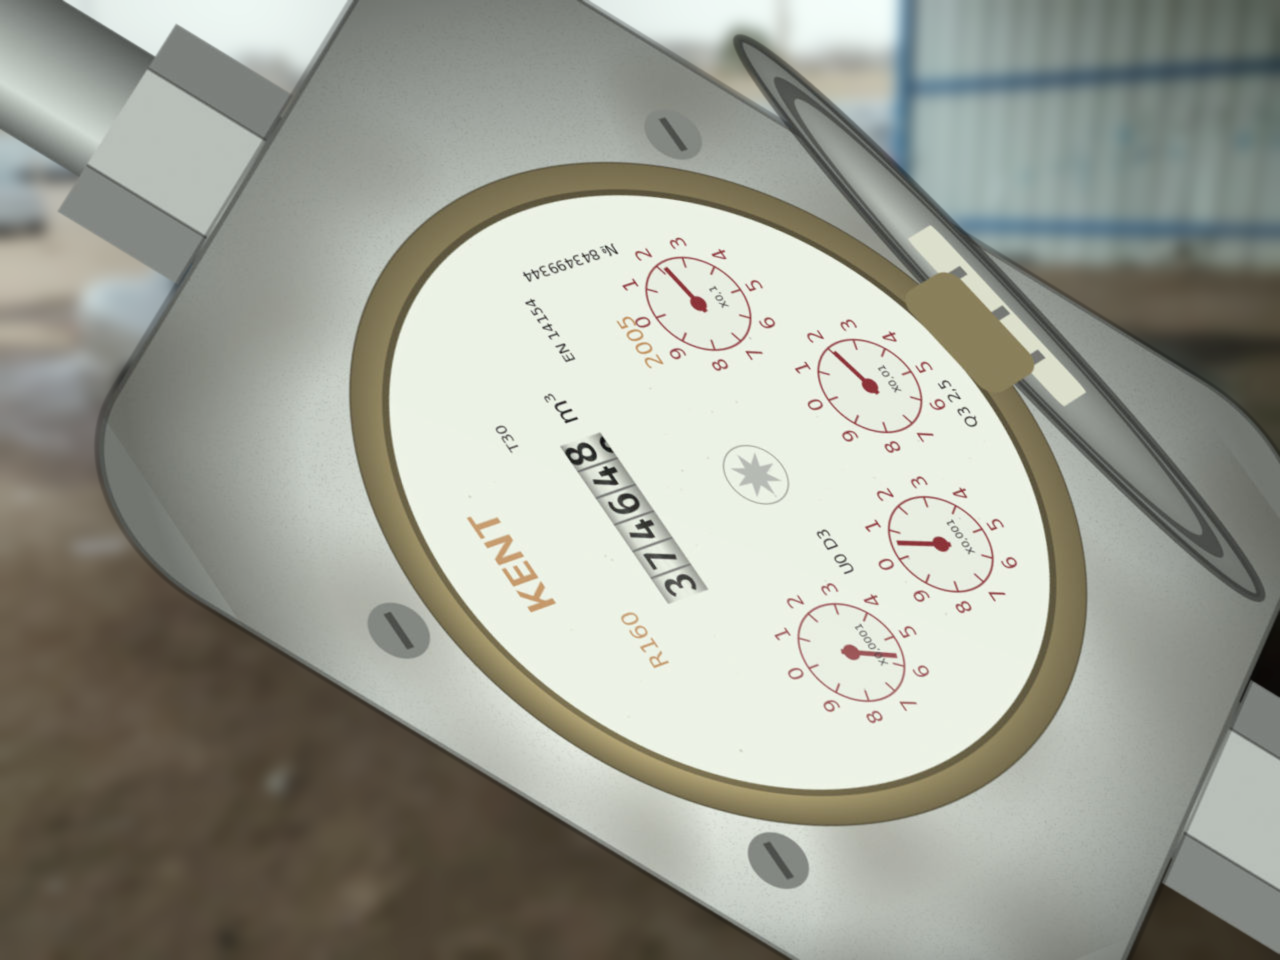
374648.2205,m³
